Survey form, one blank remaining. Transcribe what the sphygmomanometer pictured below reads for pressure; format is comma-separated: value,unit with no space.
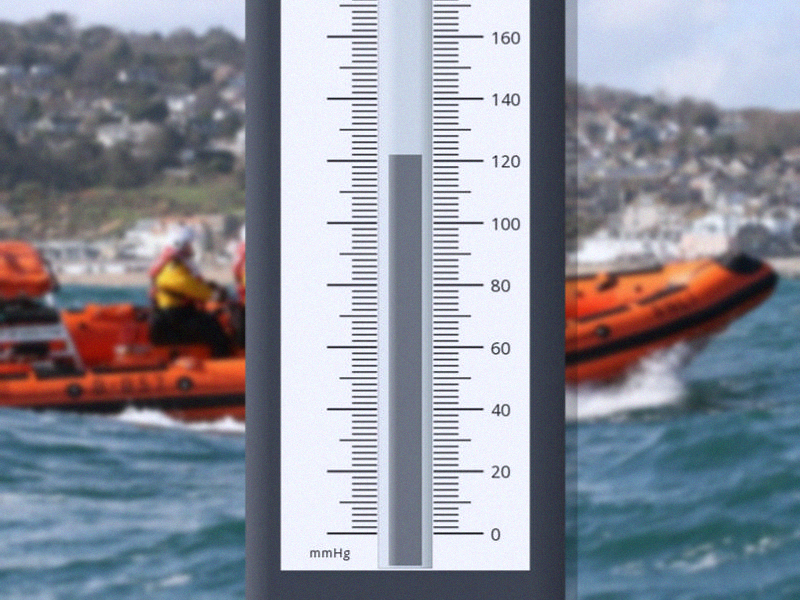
122,mmHg
